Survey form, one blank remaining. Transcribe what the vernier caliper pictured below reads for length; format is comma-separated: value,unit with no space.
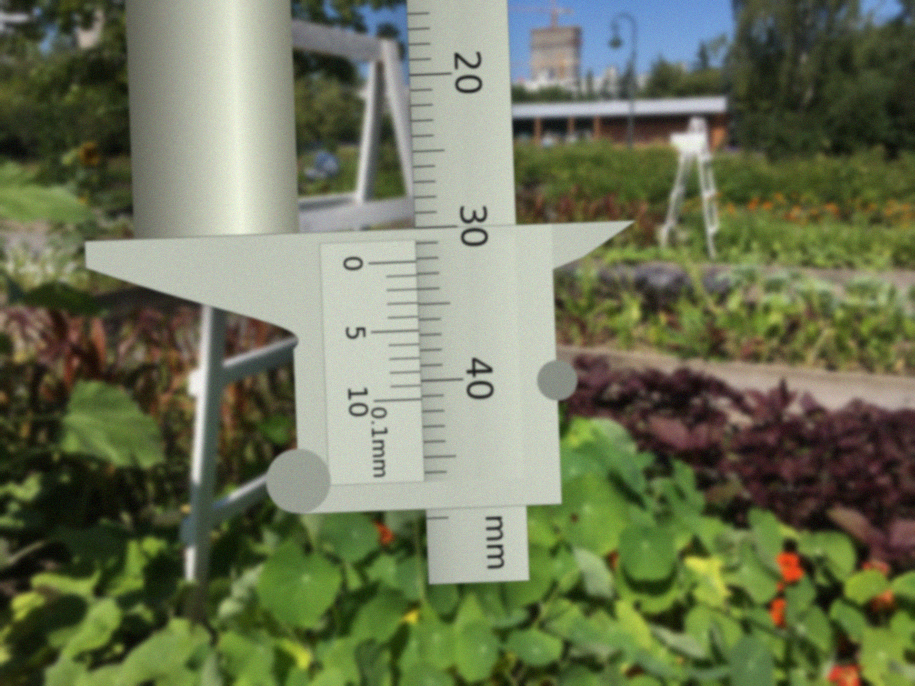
32.2,mm
